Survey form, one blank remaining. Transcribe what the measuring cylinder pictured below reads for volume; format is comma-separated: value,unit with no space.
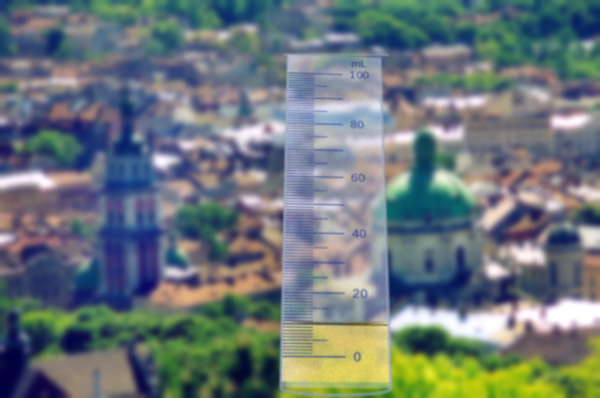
10,mL
